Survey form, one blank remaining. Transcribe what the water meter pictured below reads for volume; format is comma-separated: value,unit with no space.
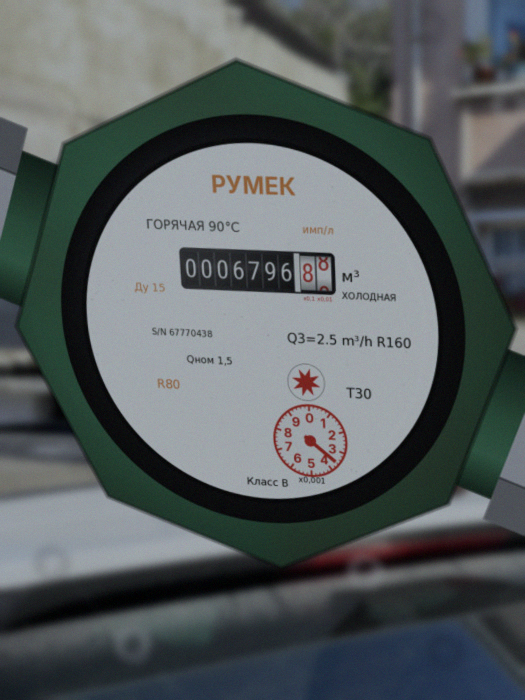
6796.883,m³
